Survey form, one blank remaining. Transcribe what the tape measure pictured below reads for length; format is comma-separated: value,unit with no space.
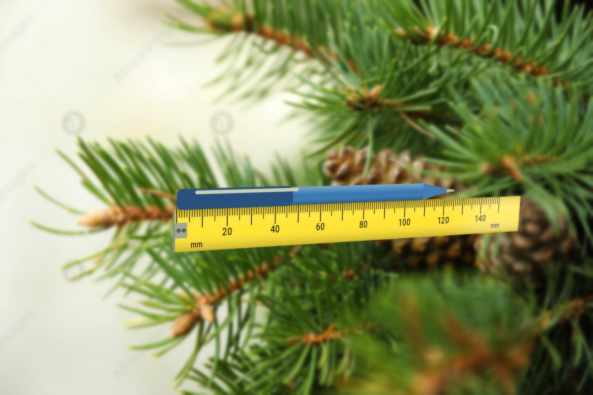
125,mm
